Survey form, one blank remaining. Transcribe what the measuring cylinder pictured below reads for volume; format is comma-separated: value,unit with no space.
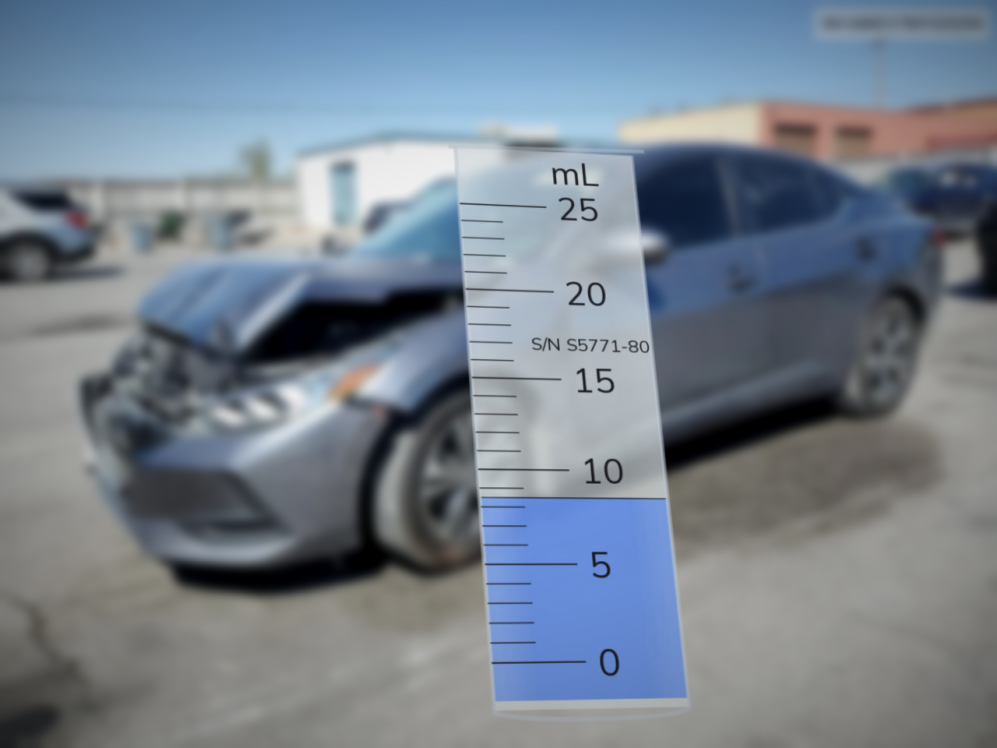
8.5,mL
